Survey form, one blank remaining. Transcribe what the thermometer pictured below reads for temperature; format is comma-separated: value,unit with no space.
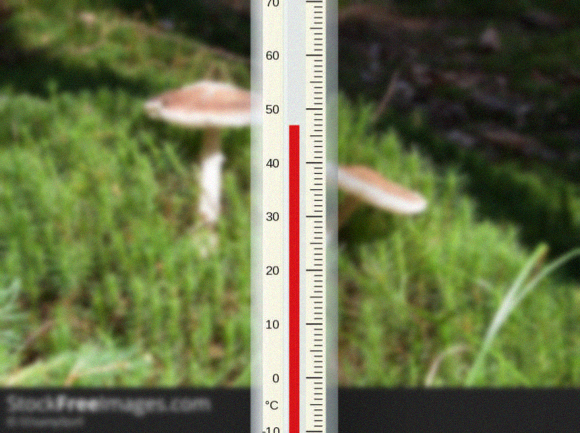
47,°C
